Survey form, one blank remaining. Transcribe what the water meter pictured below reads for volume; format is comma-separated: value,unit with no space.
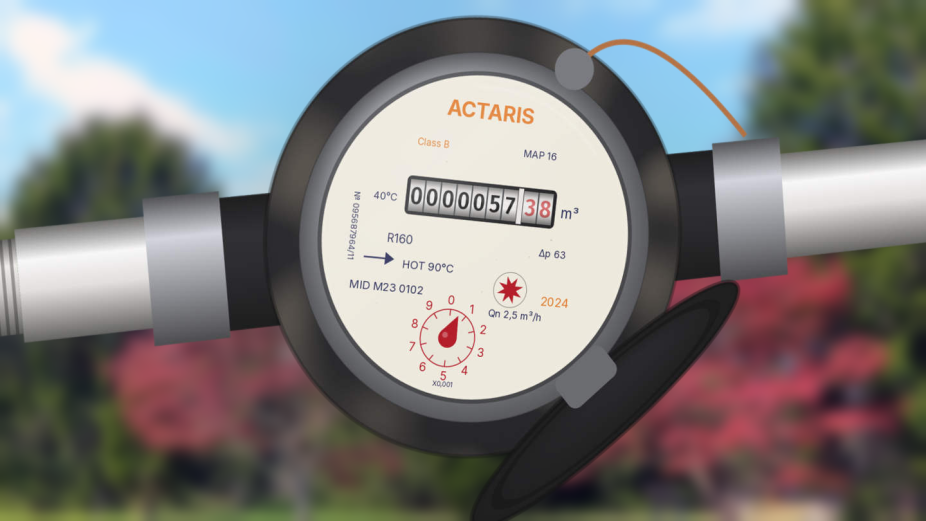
57.380,m³
